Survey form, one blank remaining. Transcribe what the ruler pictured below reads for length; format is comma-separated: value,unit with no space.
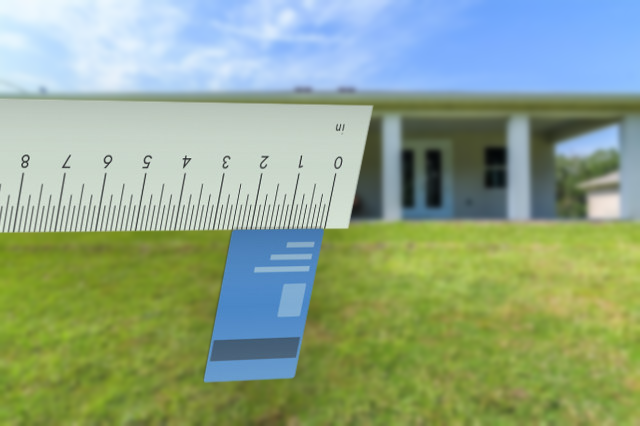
2.5,in
